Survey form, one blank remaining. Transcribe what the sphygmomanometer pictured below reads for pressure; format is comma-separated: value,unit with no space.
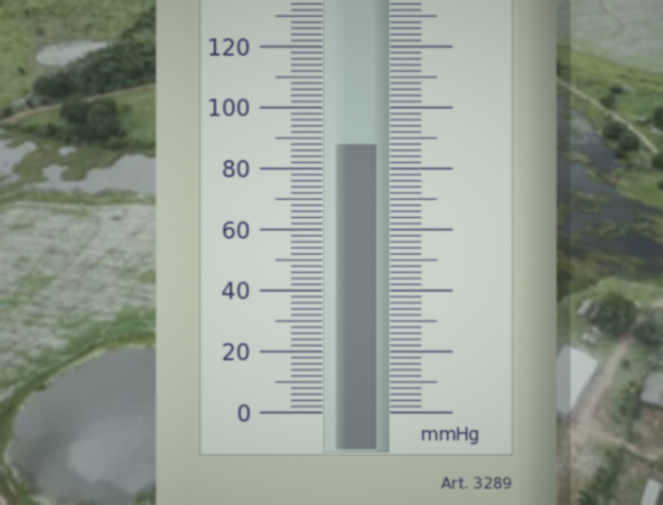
88,mmHg
